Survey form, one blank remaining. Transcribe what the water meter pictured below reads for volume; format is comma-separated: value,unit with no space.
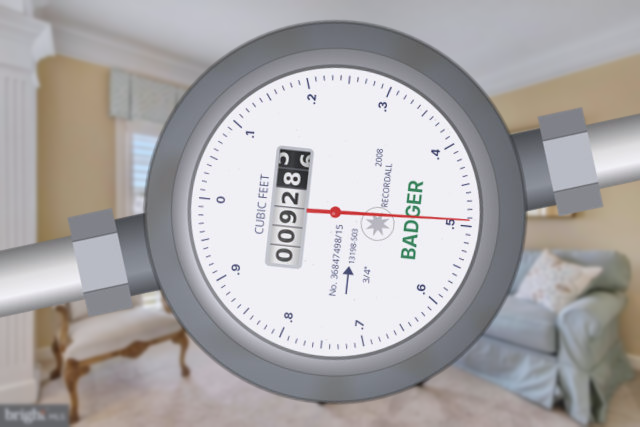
9285.49,ft³
